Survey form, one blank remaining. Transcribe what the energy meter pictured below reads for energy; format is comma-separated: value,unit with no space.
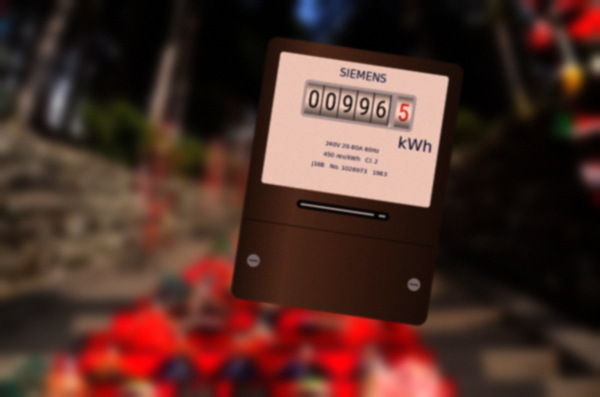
996.5,kWh
